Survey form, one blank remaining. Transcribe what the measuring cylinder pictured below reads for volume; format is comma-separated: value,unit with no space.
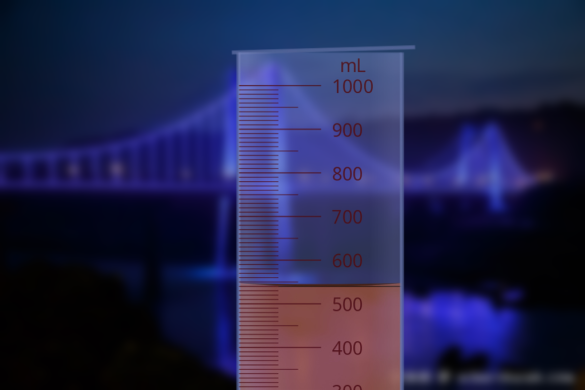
540,mL
